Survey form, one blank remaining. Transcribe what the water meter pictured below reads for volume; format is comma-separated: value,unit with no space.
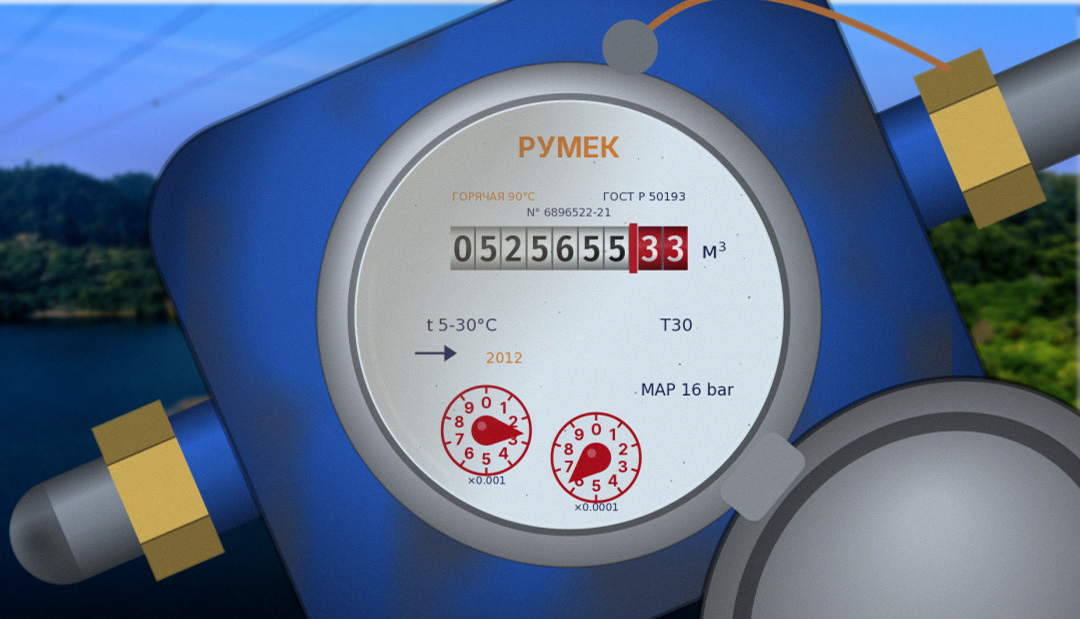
525655.3326,m³
